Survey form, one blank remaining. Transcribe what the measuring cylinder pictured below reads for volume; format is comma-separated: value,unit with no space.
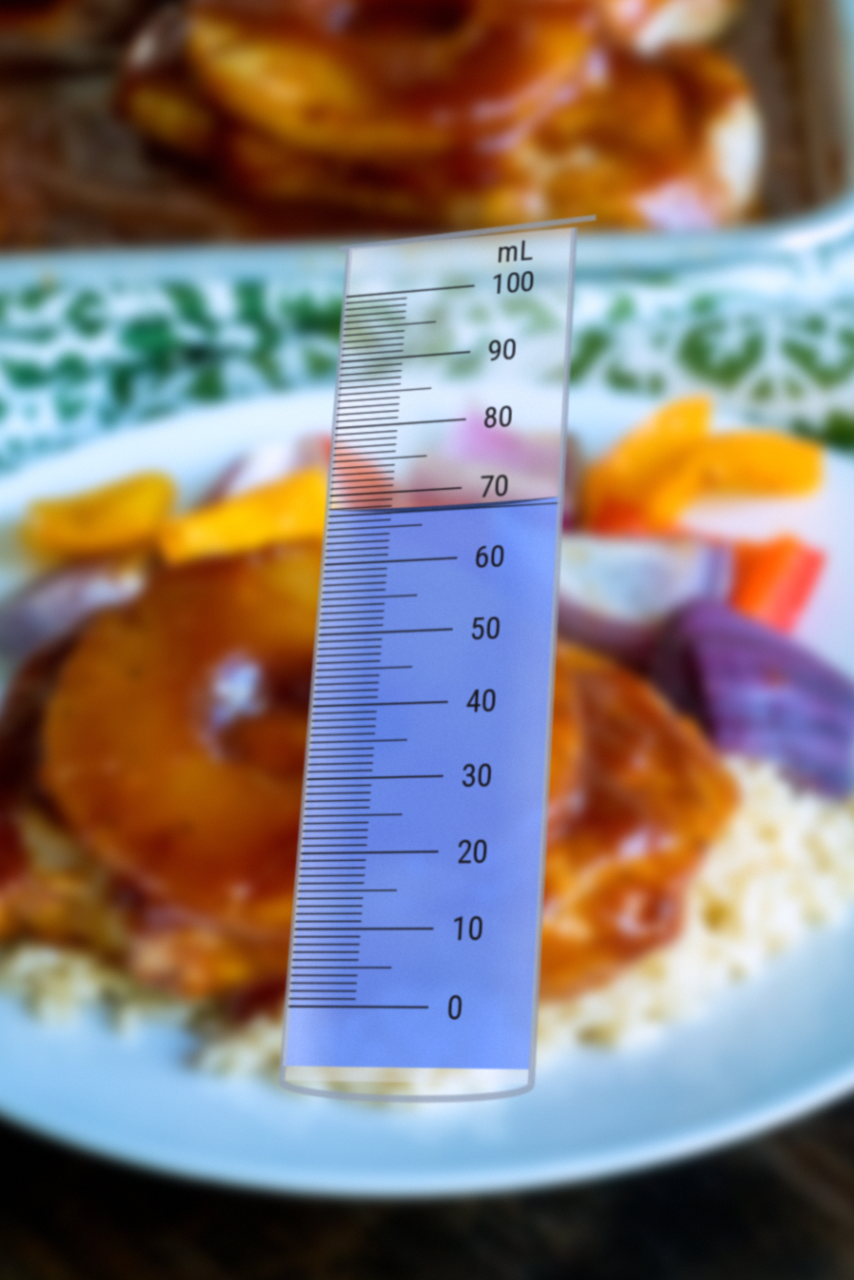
67,mL
